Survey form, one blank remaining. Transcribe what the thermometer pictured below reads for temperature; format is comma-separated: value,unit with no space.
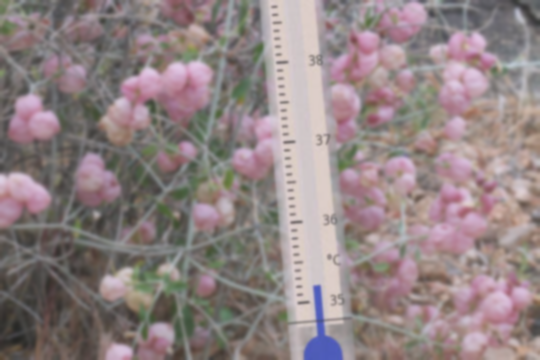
35.2,°C
